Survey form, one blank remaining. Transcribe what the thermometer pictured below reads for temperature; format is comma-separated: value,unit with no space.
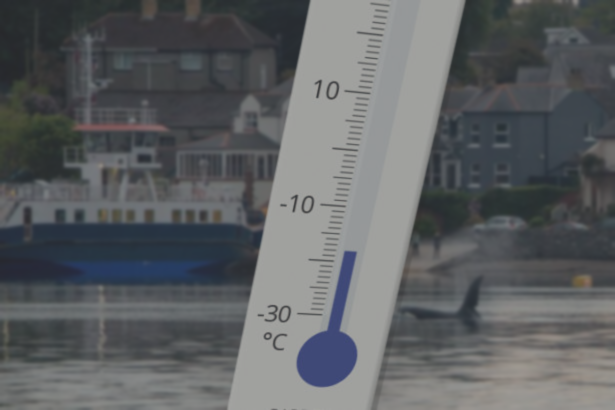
-18,°C
